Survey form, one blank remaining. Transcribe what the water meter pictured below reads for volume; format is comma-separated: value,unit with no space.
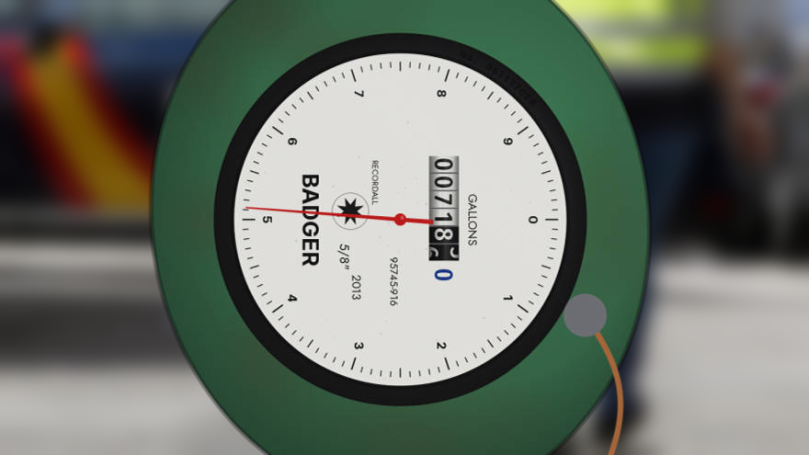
71855.1,gal
